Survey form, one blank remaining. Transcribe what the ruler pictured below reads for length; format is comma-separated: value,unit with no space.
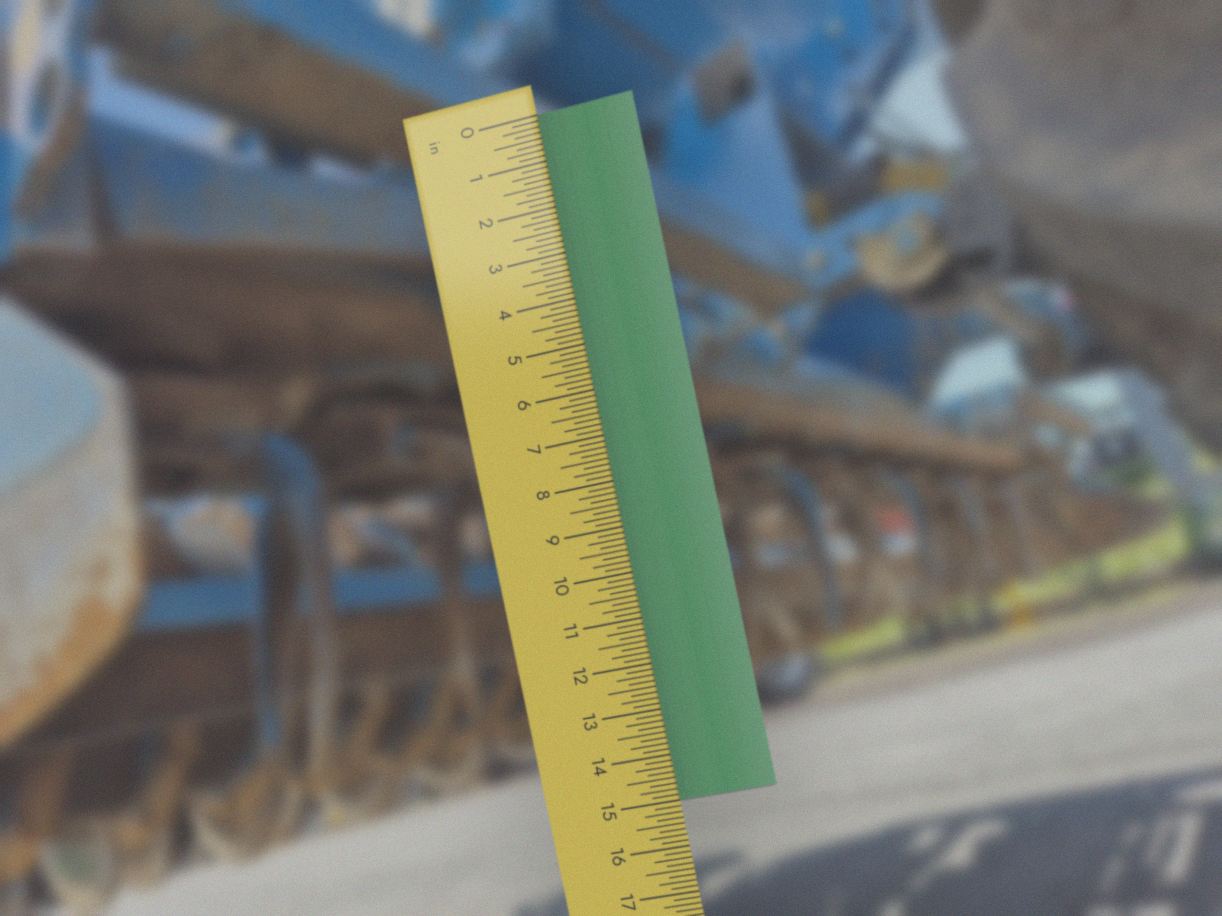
15,in
